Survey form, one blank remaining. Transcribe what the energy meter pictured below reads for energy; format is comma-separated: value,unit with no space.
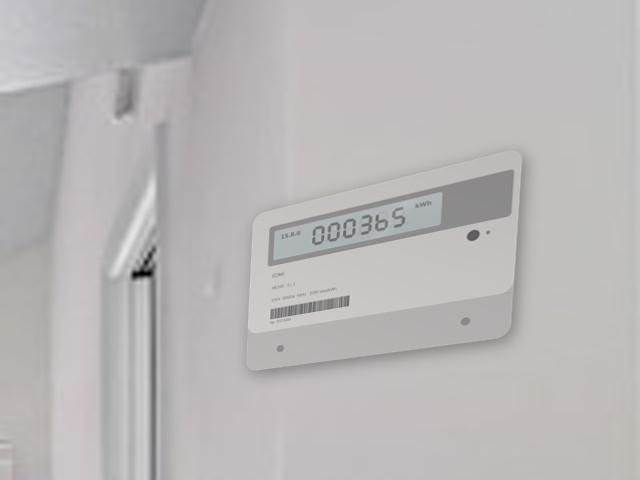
365,kWh
